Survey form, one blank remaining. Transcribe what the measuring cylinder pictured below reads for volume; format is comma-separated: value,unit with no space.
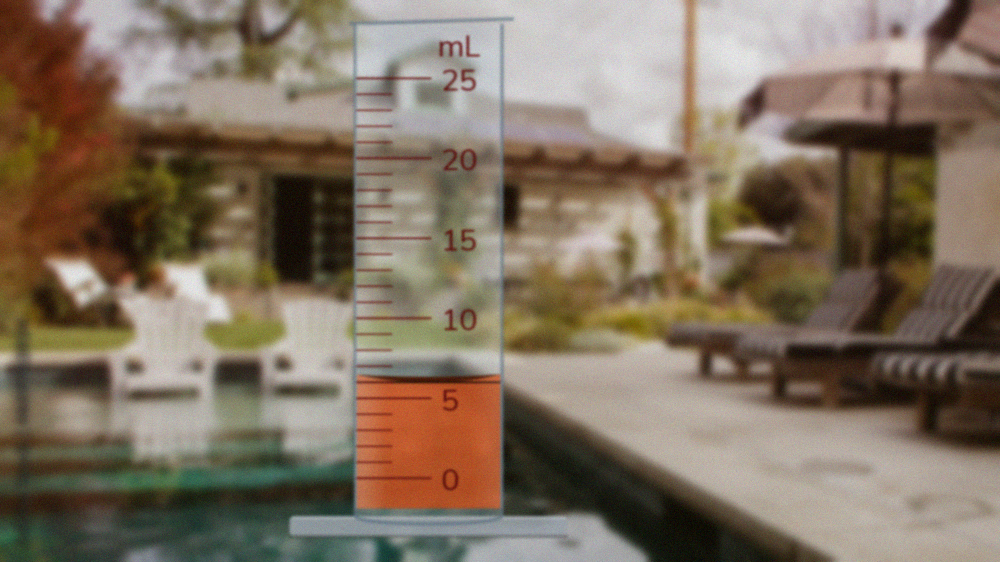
6,mL
